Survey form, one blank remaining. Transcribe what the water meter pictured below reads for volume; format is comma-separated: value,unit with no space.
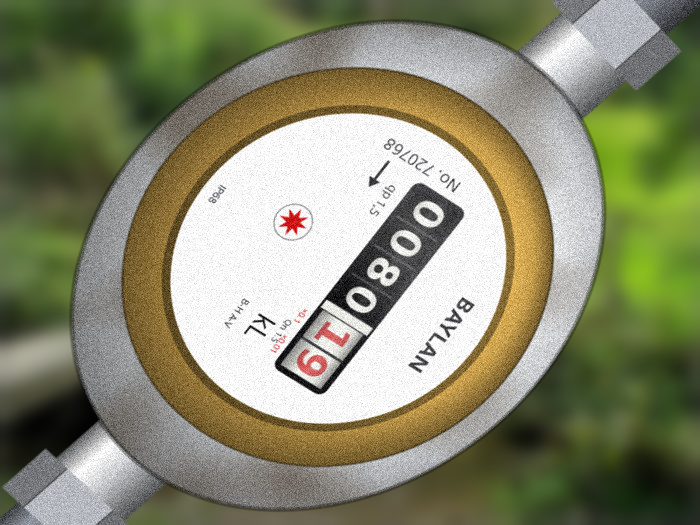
80.19,kL
